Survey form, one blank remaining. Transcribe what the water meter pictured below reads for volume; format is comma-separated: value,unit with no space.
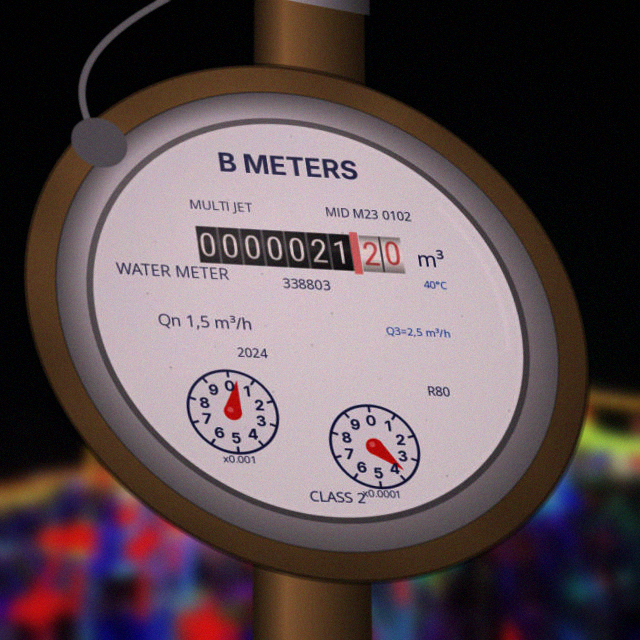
21.2003,m³
